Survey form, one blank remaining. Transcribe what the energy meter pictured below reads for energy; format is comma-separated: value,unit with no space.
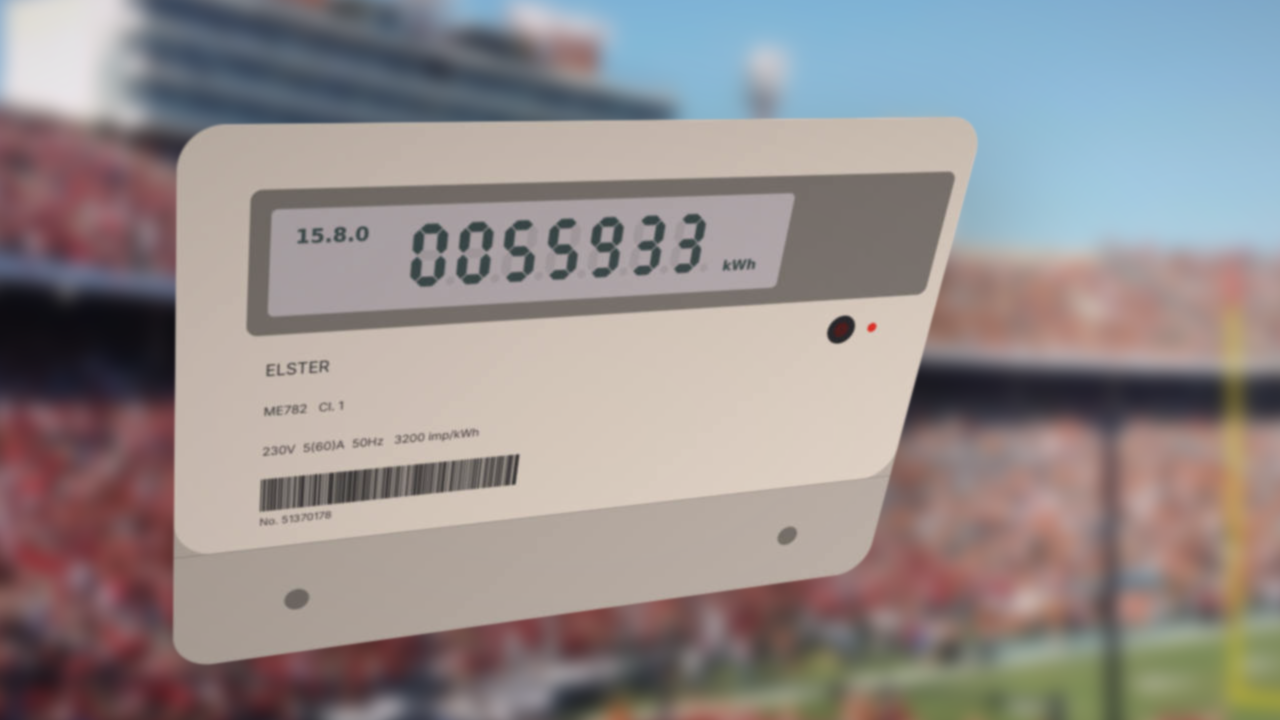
55933,kWh
